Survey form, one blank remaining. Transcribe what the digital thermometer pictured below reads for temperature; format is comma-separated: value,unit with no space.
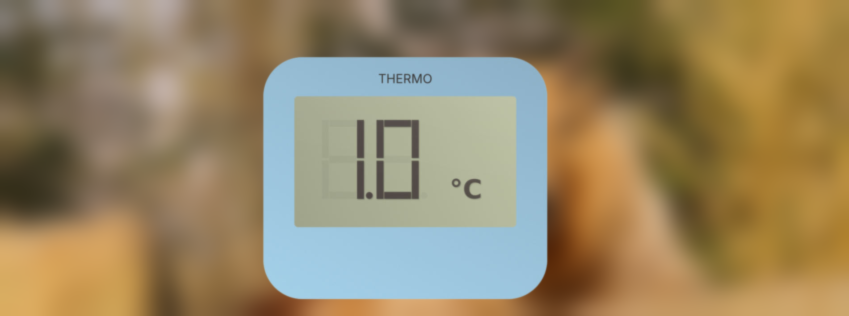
1.0,°C
